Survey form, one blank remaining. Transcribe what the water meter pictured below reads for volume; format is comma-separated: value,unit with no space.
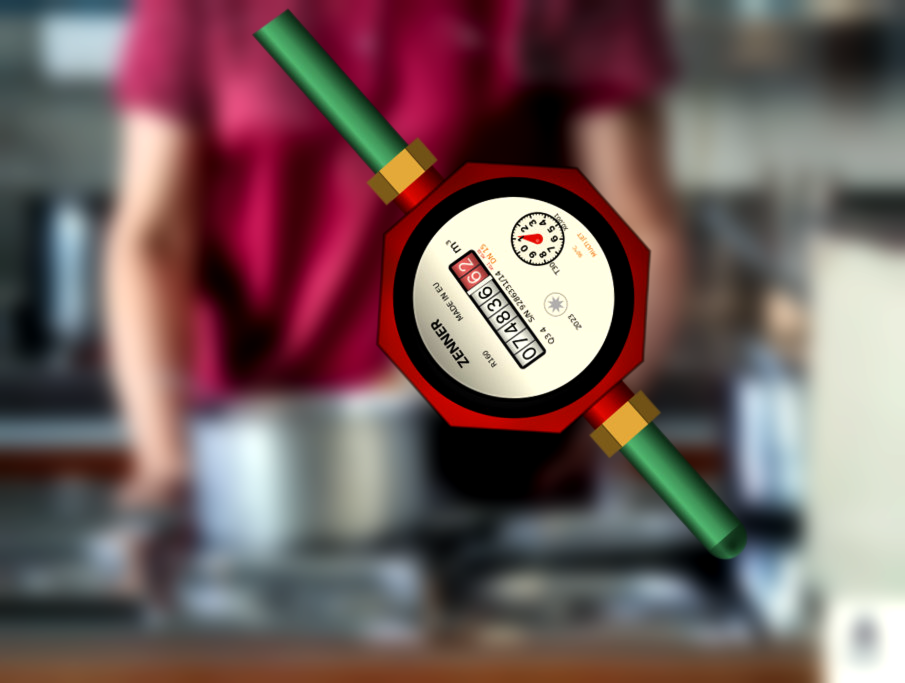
74836.621,m³
